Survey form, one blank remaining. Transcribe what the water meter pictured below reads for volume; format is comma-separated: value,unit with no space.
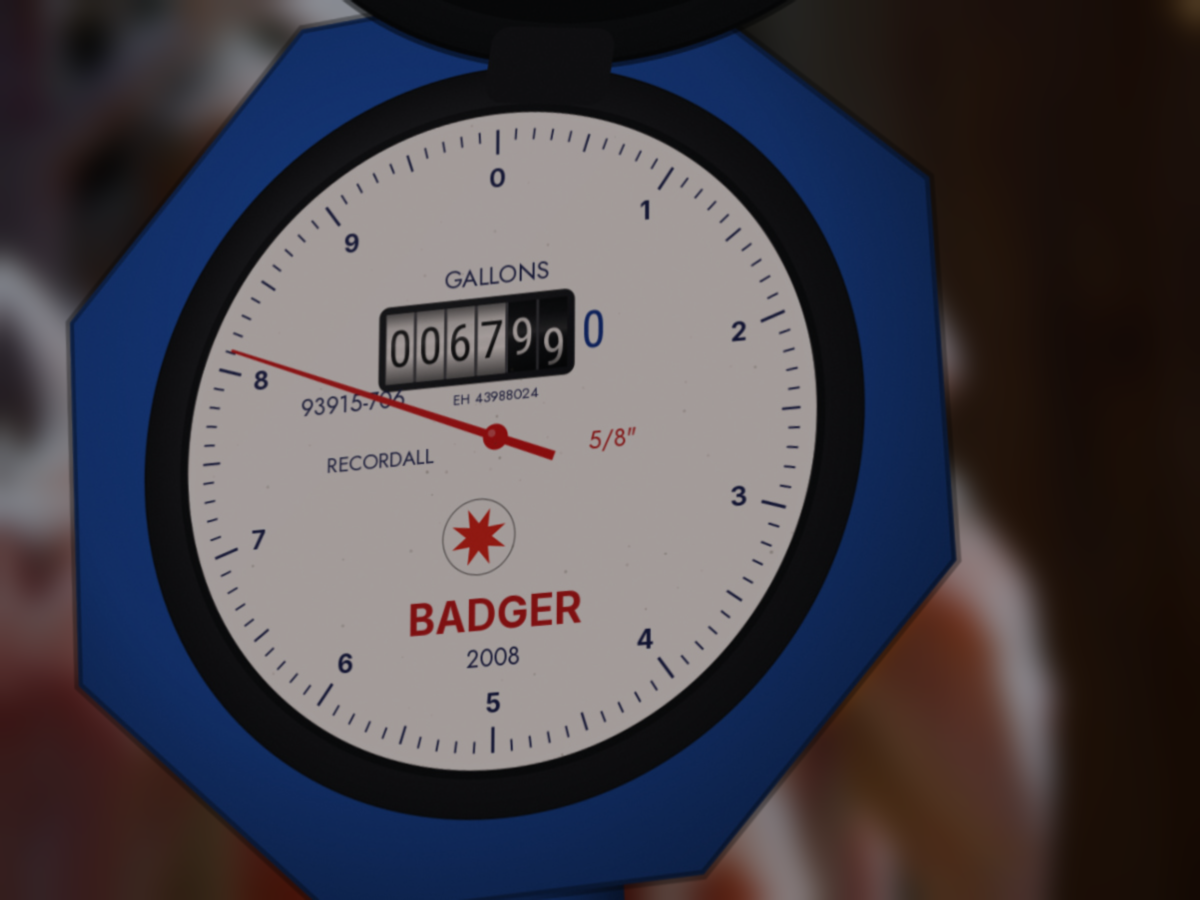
67988.1,gal
